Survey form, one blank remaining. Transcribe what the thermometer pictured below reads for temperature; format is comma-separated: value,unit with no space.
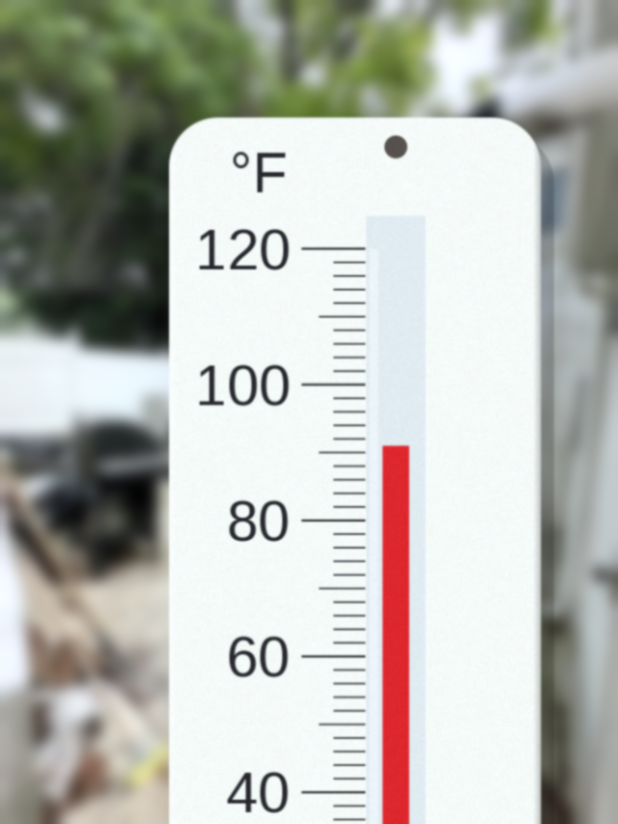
91,°F
